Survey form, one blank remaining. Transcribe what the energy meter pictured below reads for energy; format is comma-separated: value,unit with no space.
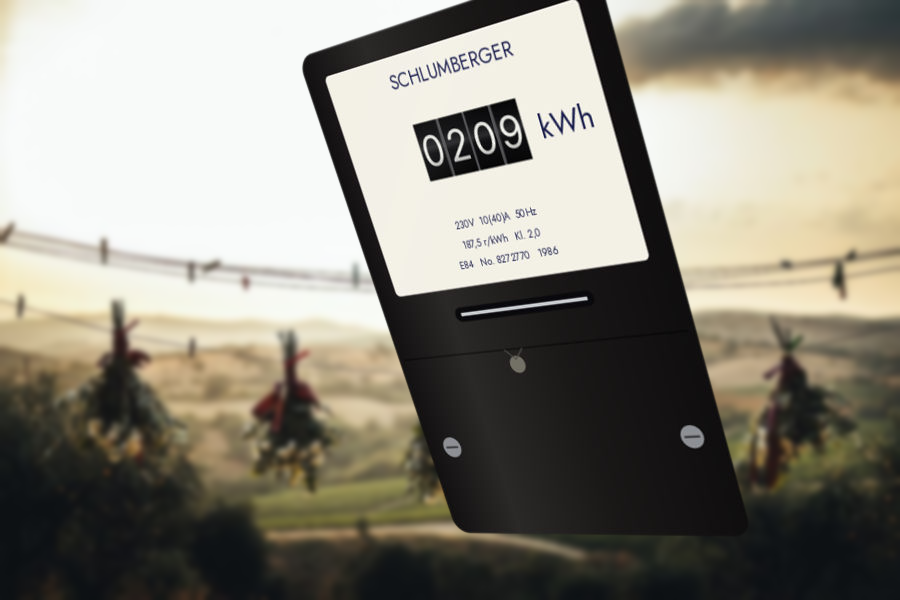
209,kWh
